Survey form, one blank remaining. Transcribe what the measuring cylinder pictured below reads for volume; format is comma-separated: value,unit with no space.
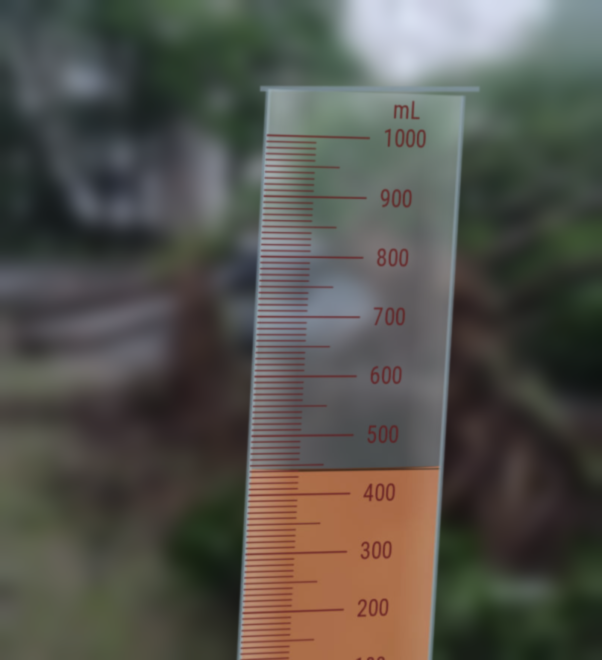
440,mL
